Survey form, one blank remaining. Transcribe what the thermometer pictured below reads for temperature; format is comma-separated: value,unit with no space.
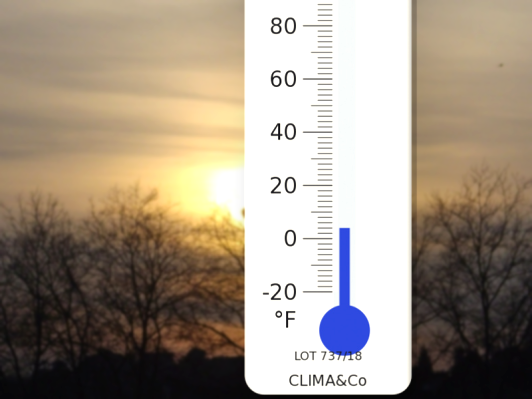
4,°F
